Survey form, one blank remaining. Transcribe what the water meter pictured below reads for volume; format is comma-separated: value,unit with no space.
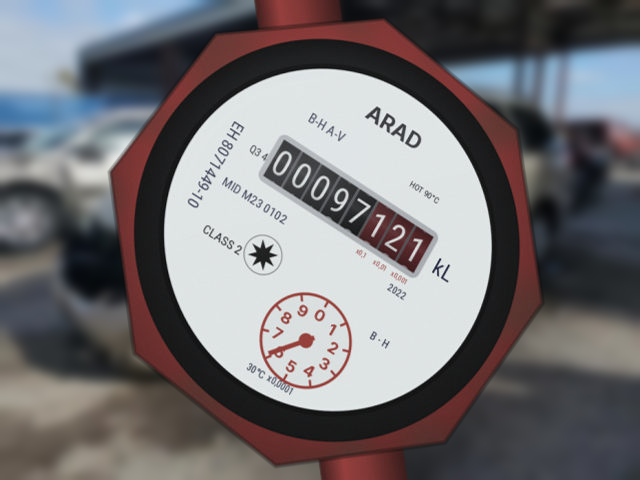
97.1216,kL
